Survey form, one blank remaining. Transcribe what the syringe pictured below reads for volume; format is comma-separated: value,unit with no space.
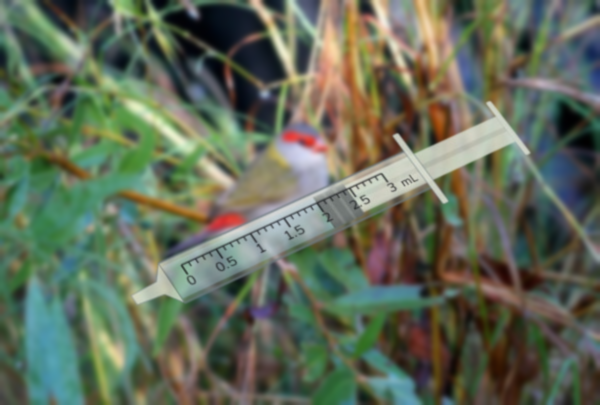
2,mL
